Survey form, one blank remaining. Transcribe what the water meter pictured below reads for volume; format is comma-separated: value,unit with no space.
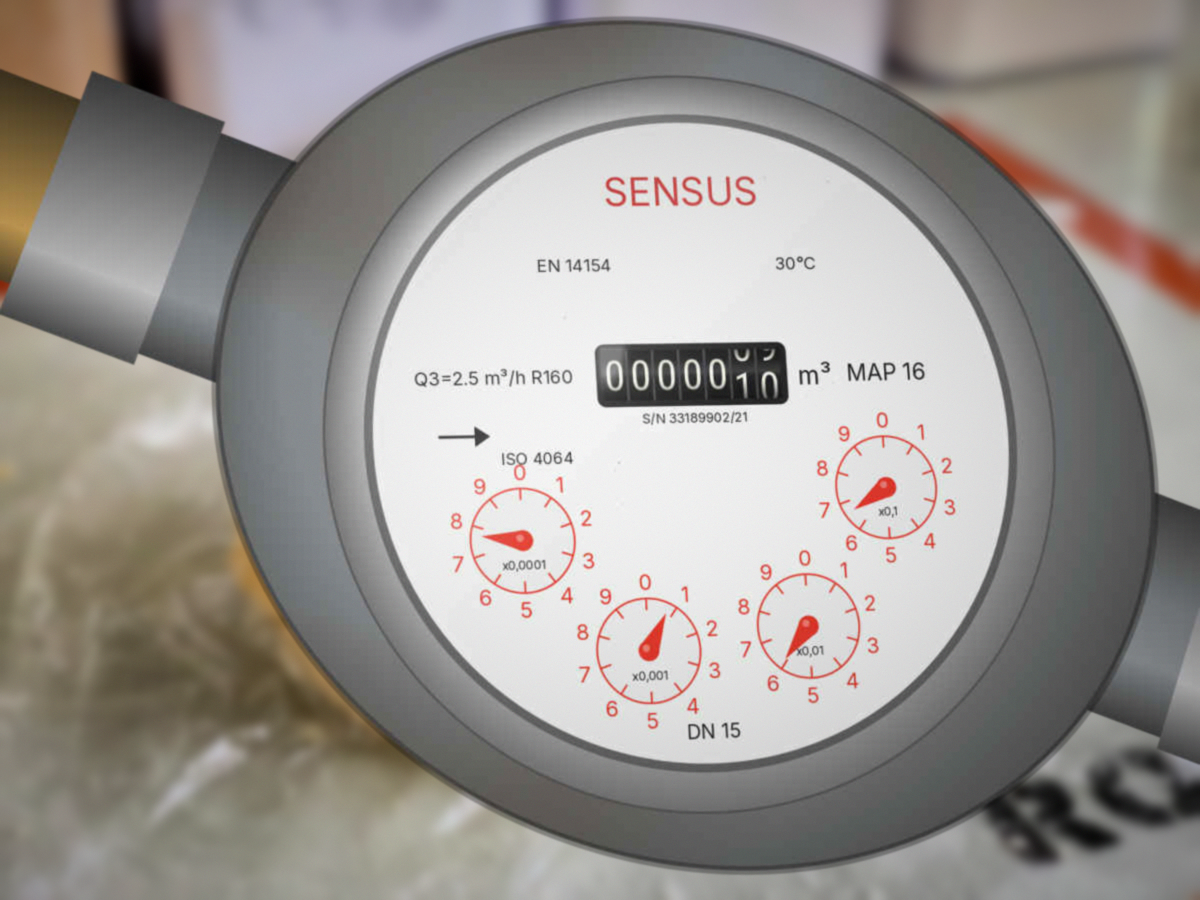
9.6607,m³
